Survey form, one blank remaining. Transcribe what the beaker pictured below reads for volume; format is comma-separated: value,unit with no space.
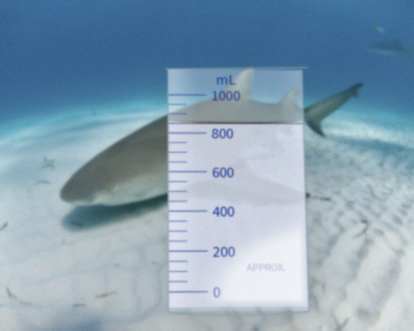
850,mL
